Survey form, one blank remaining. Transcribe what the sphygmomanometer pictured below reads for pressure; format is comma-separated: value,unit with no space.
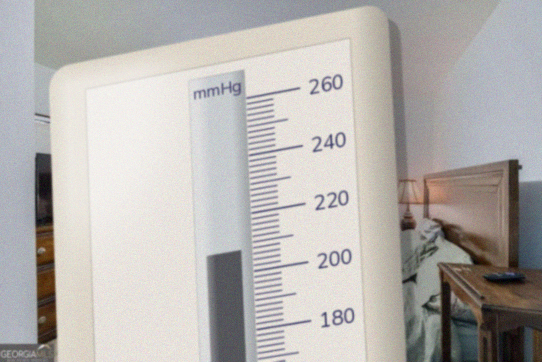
208,mmHg
